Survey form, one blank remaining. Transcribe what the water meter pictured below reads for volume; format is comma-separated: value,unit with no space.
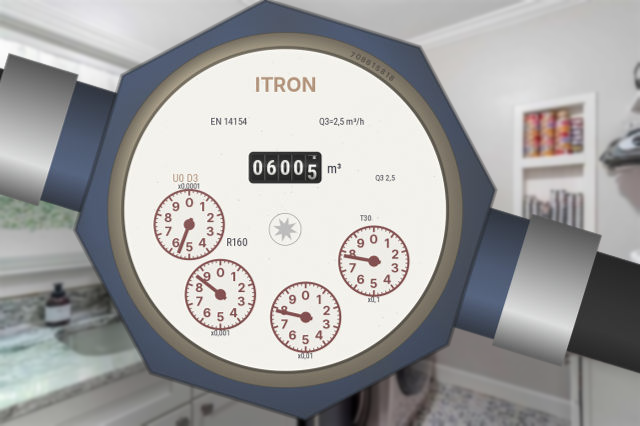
6004.7785,m³
